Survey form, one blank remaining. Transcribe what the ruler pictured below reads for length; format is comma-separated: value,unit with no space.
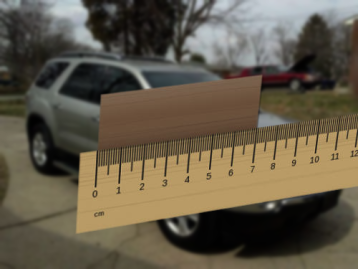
7,cm
